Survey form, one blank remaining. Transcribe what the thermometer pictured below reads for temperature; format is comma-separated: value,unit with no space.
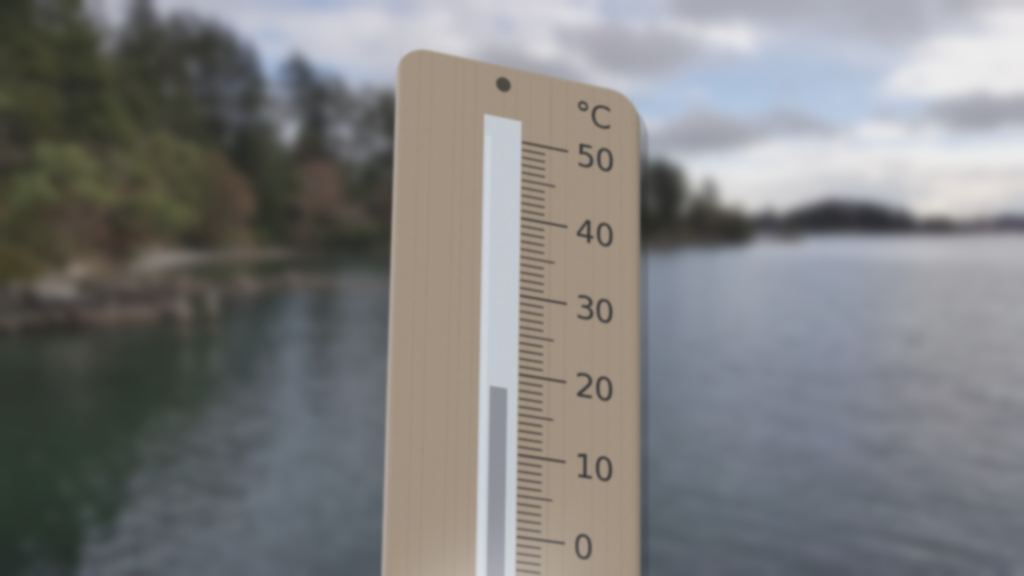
18,°C
